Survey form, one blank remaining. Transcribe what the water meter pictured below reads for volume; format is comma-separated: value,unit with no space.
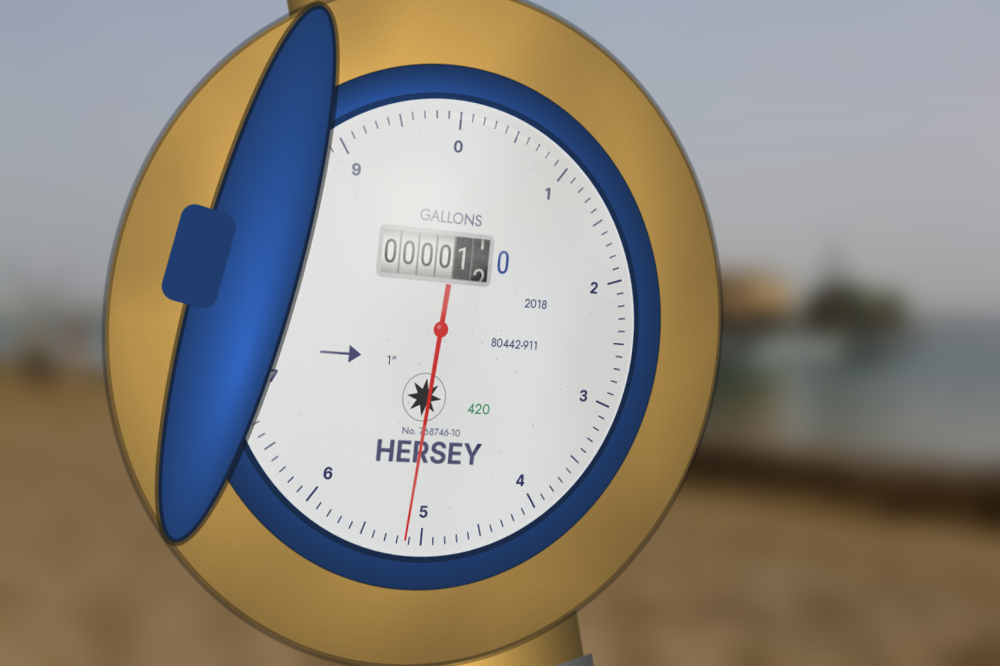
115.1,gal
